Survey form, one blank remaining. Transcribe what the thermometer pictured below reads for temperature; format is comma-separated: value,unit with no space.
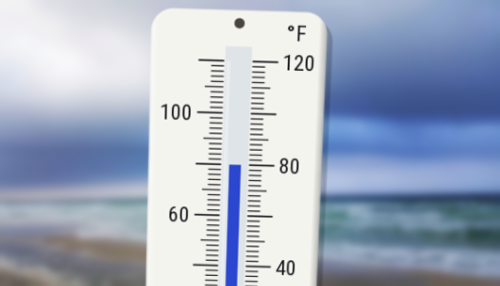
80,°F
